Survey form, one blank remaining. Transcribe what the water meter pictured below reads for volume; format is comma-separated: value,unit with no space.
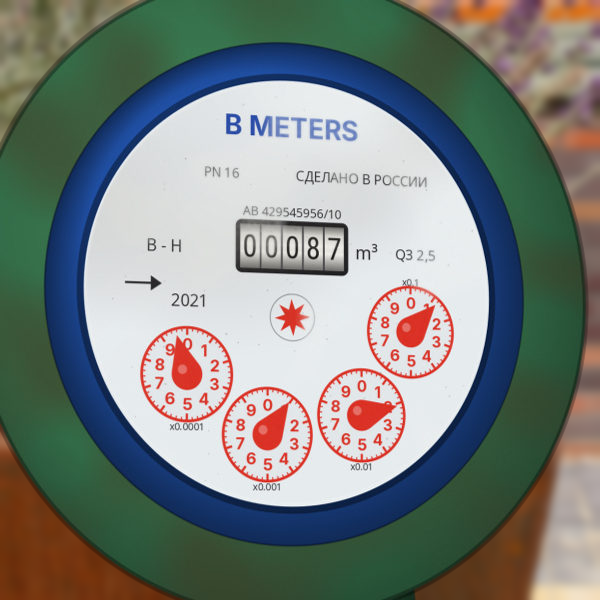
87.1209,m³
